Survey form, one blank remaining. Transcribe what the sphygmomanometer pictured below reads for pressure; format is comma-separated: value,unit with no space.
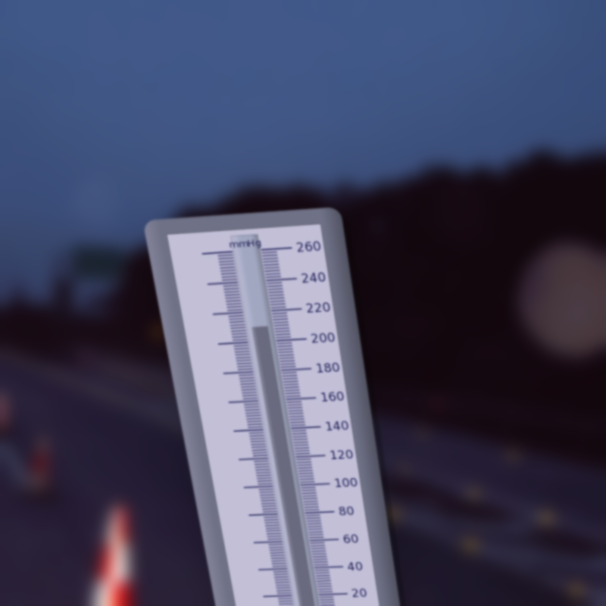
210,mmHg
